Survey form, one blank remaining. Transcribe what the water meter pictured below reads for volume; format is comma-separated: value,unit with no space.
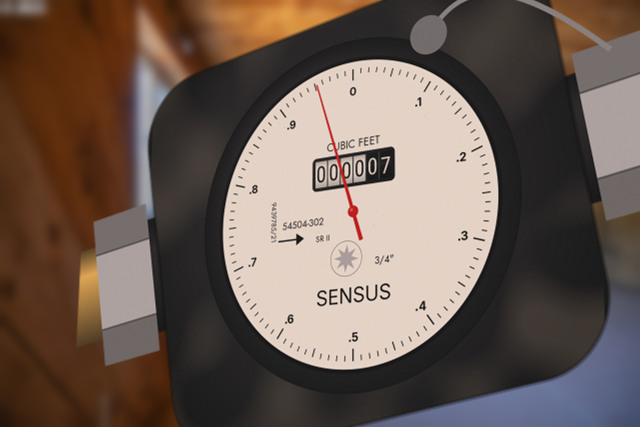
6.95,ft³
